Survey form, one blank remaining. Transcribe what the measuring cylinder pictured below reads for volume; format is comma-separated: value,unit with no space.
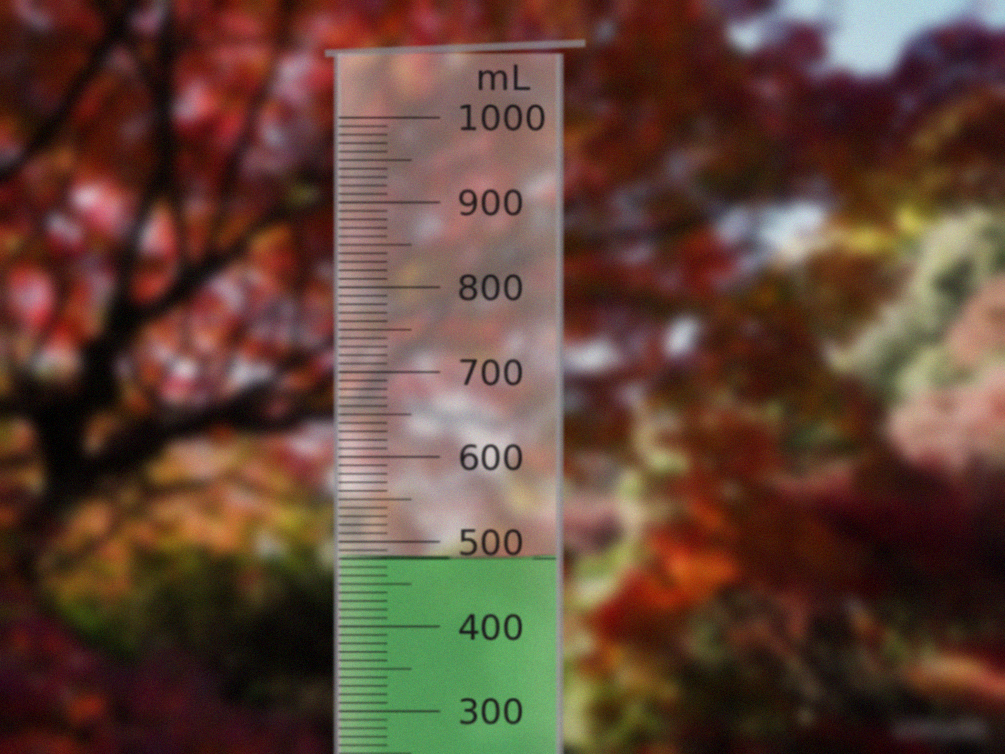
480,mL
